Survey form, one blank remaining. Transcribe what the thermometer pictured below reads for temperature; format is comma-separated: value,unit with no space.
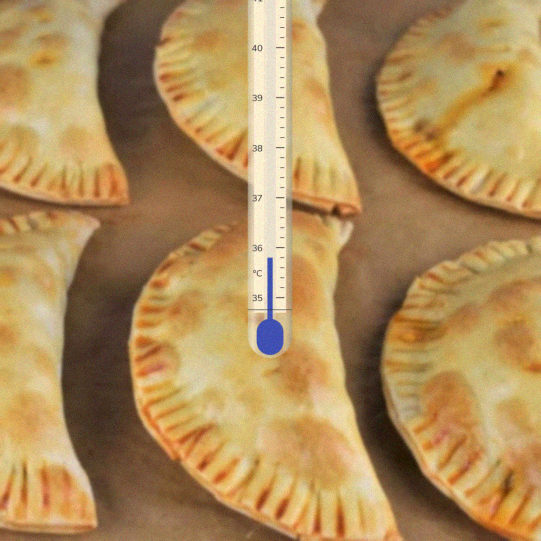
35.8,°C
